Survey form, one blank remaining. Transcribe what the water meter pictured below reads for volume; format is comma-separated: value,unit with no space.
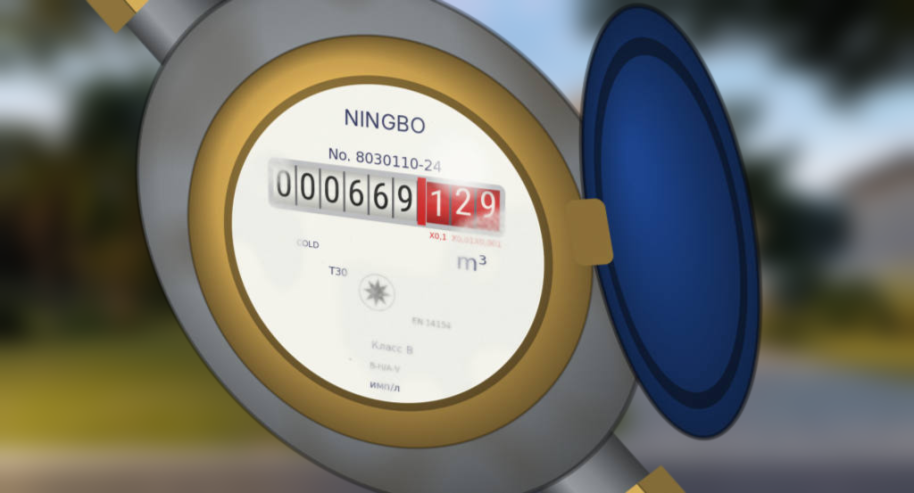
669.129,m³
